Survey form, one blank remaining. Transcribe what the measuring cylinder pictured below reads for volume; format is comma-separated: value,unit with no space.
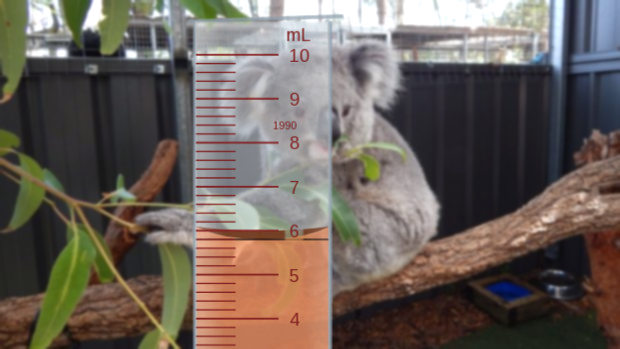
5.8,mL
